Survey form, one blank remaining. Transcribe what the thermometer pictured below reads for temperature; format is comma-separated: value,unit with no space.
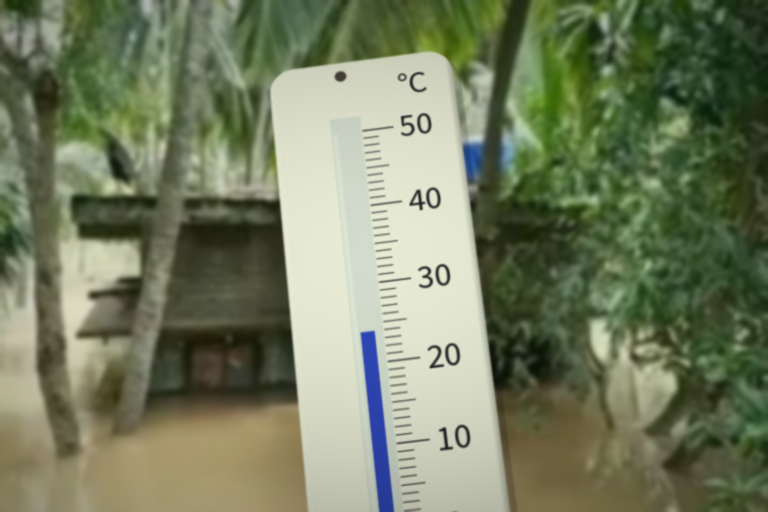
24,°C
